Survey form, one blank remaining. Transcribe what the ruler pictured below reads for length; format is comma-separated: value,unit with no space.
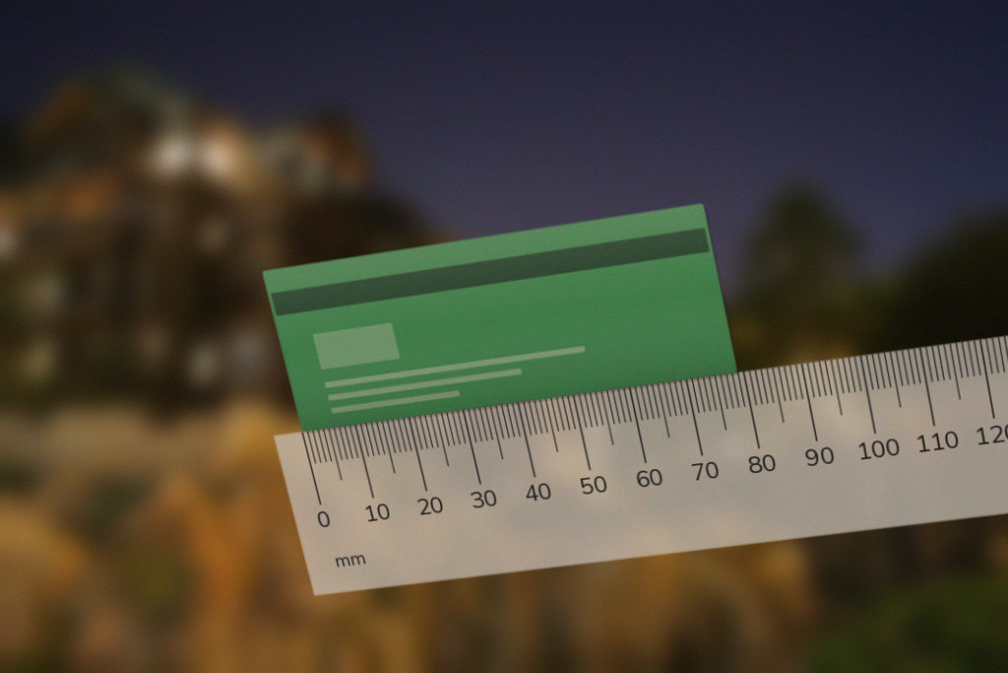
79,mm
